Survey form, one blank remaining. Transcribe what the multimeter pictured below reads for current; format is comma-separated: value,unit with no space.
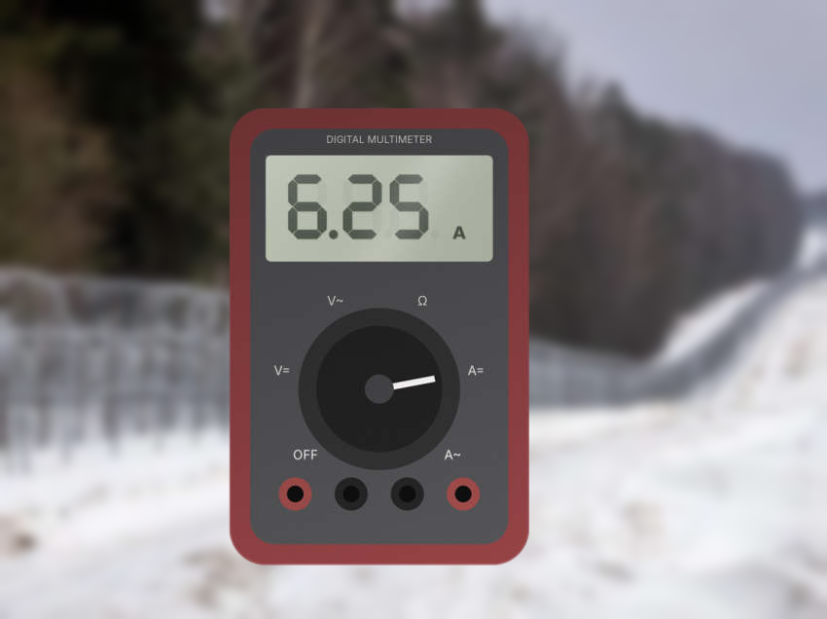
6.25,A
